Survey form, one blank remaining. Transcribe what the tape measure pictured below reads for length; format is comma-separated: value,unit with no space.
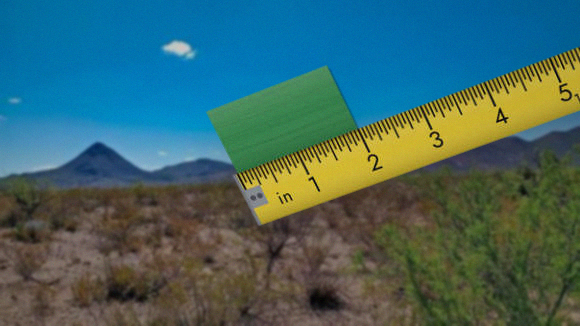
2,in
